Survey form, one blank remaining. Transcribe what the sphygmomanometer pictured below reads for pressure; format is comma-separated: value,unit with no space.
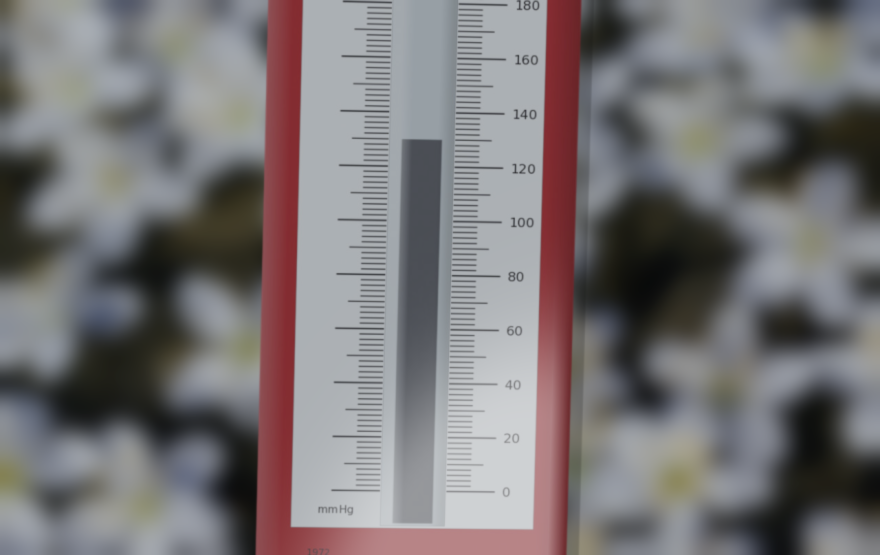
130,mmHg
